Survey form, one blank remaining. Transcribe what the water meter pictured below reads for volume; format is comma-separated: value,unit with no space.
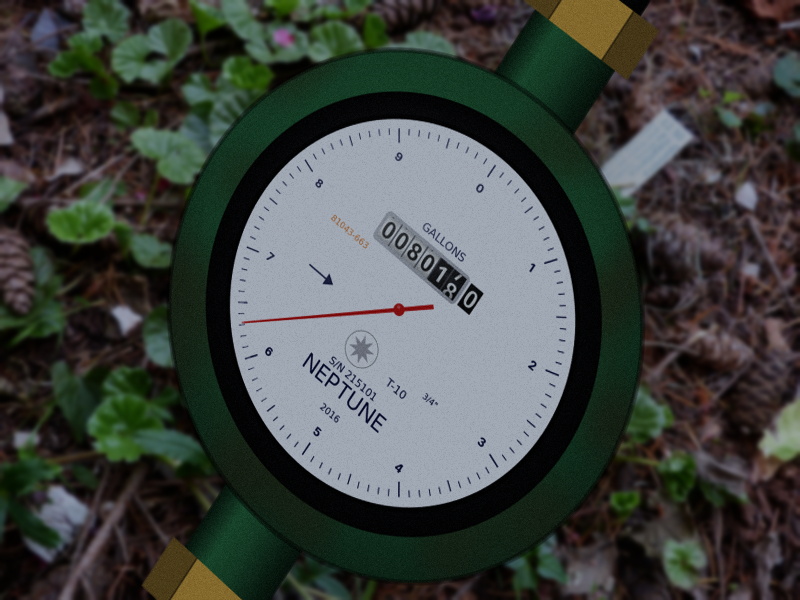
80176.3,gal
